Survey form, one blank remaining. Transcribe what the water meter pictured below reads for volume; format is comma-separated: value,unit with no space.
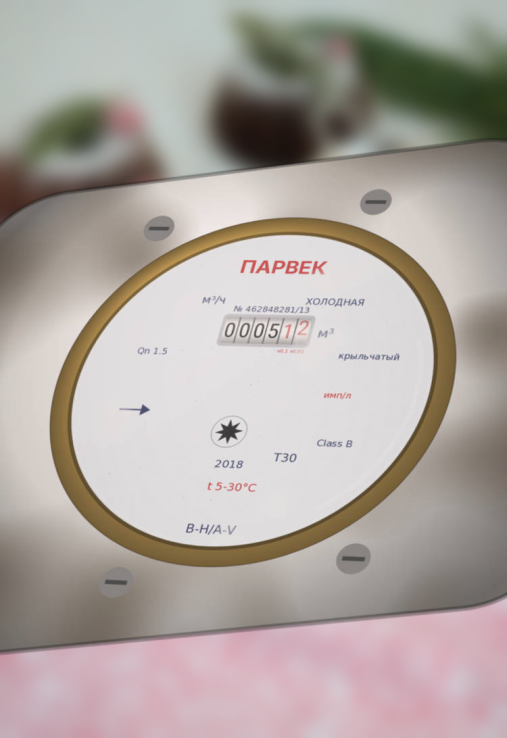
5.12,m³
